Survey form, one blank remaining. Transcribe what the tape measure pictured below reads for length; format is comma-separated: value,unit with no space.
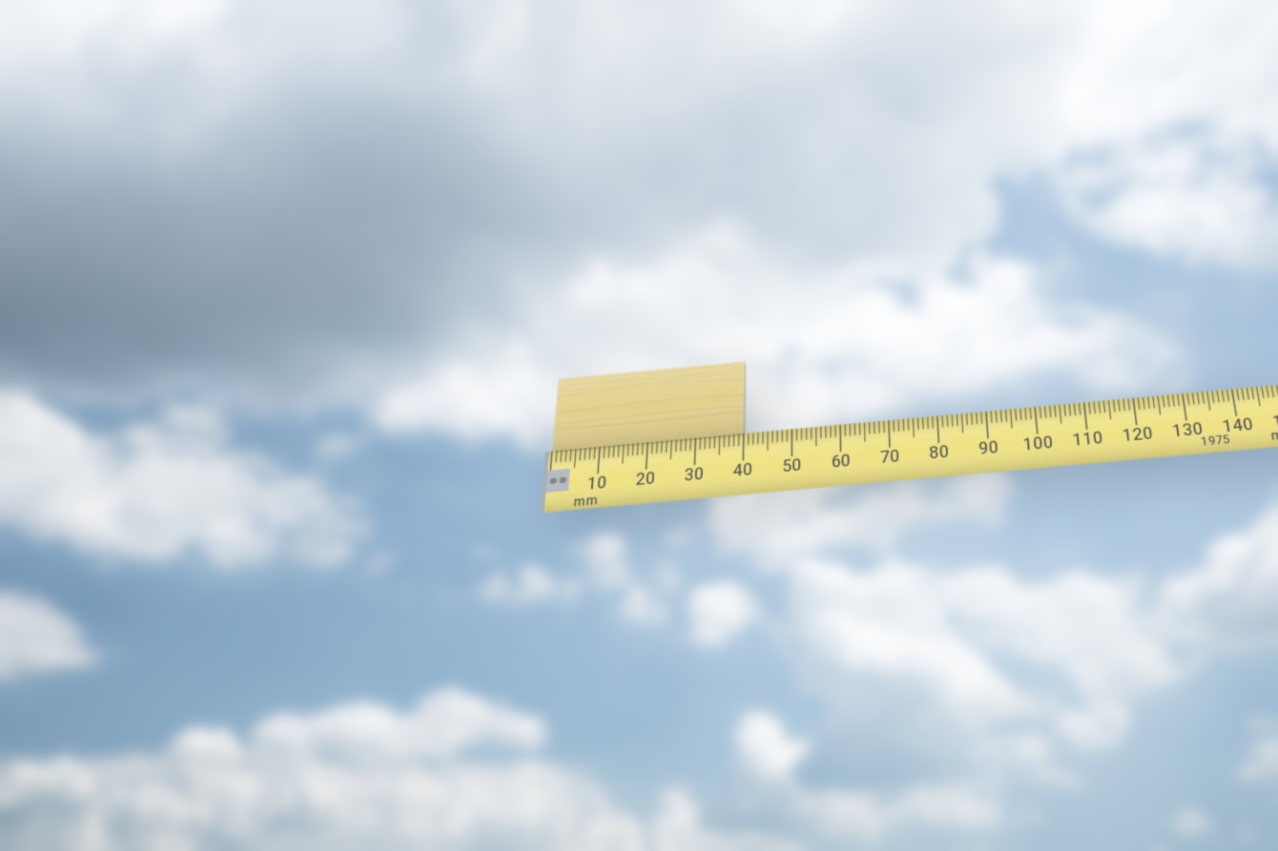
40,mm
